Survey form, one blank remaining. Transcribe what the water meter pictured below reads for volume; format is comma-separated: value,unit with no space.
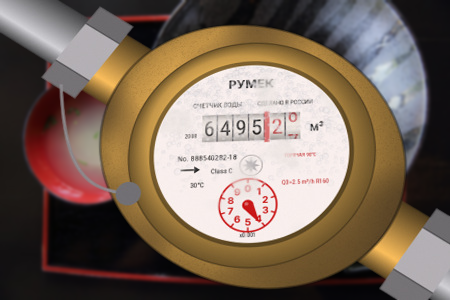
6495.264,m³
